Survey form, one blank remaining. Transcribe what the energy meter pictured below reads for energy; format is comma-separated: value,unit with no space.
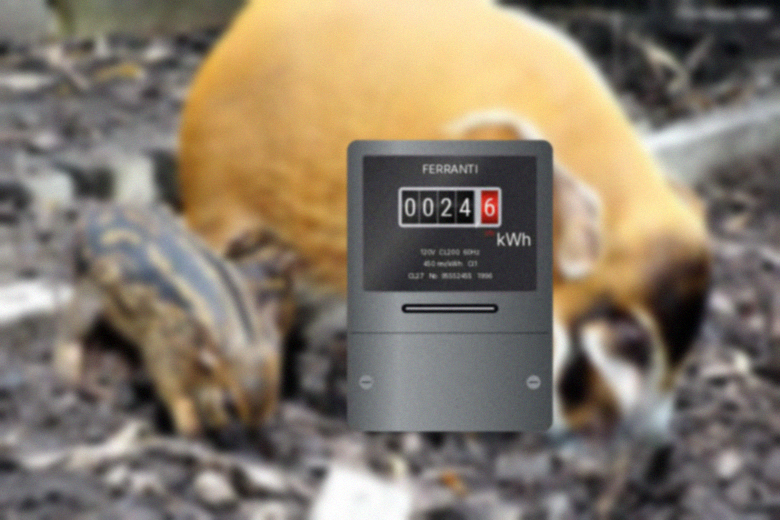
24.6,kWh
